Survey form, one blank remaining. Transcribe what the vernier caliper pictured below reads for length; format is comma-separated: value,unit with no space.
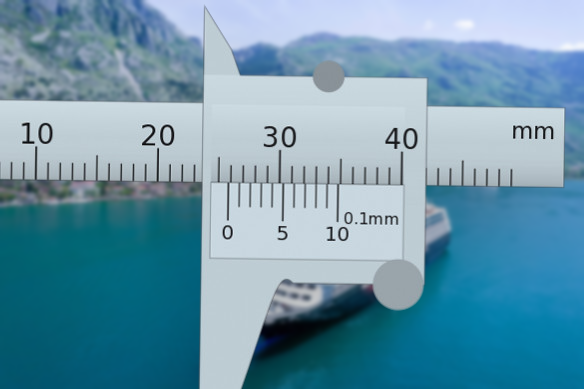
25.8,mm
